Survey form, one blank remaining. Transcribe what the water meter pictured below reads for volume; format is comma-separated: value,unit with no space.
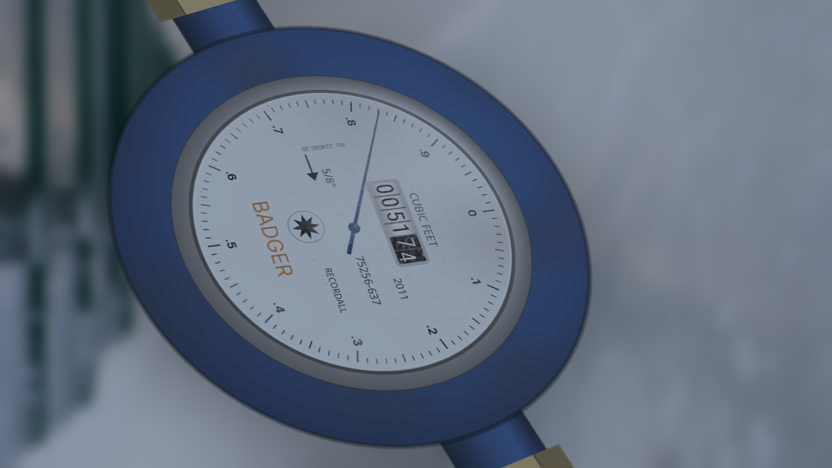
5173.83,ft³
